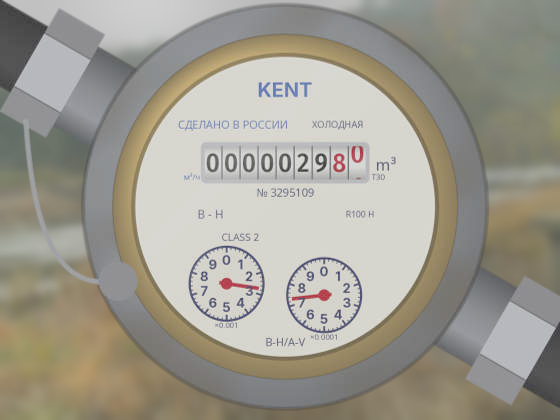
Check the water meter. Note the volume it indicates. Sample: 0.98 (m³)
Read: 29.8027 (m³)
